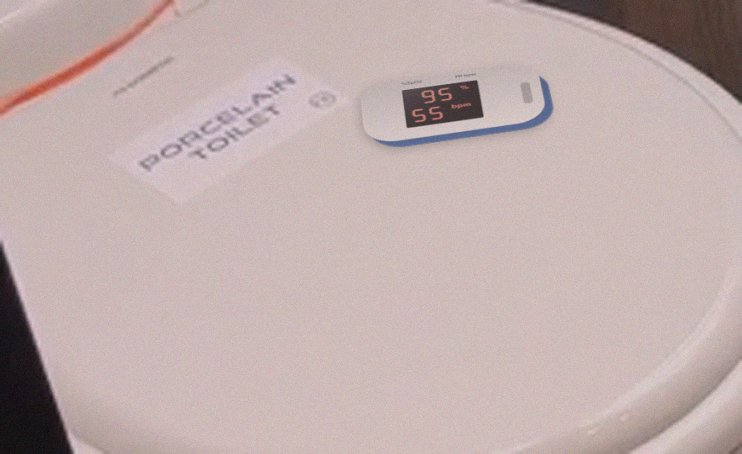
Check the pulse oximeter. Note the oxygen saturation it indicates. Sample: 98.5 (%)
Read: 95 (%)
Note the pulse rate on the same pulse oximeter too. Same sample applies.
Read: 55 (bpm)
